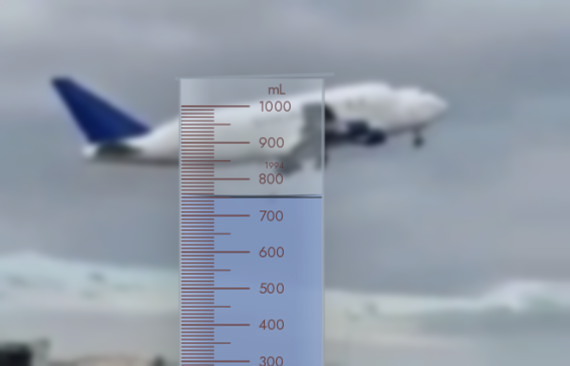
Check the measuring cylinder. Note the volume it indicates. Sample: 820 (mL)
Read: 750 (mL)
